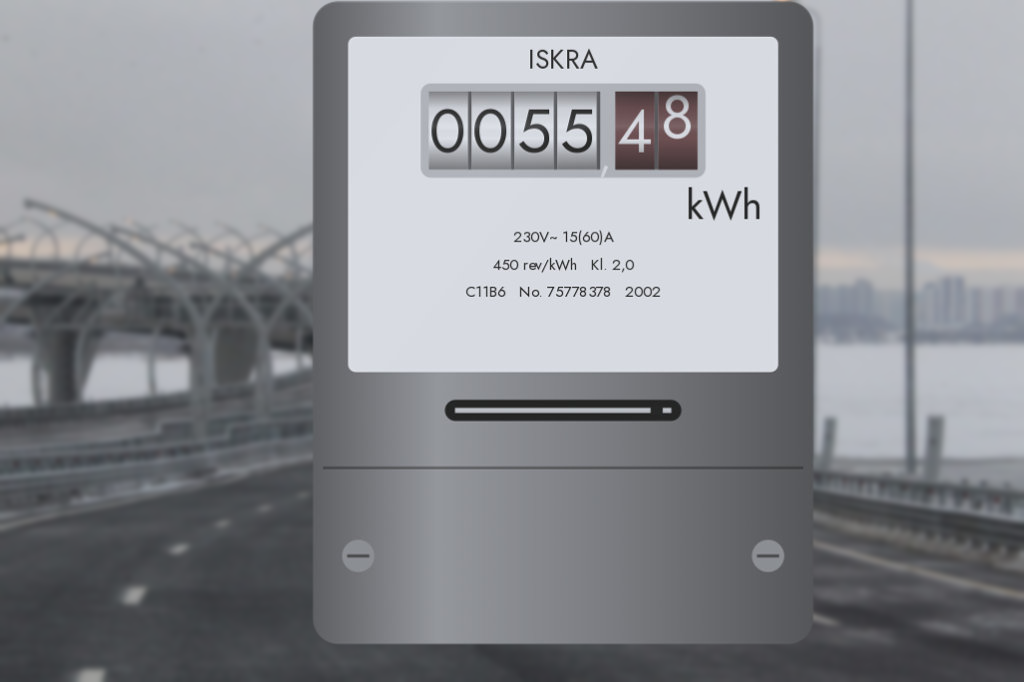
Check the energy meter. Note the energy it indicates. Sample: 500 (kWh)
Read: 55.48 (kWh)
